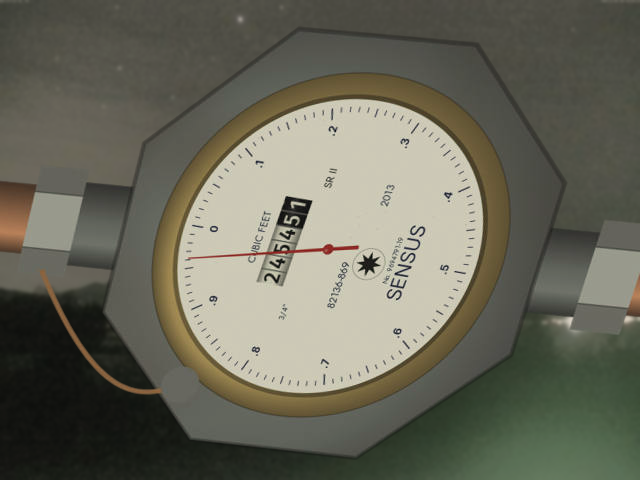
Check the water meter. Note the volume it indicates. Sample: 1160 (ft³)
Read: 245450.96 (ft³)
